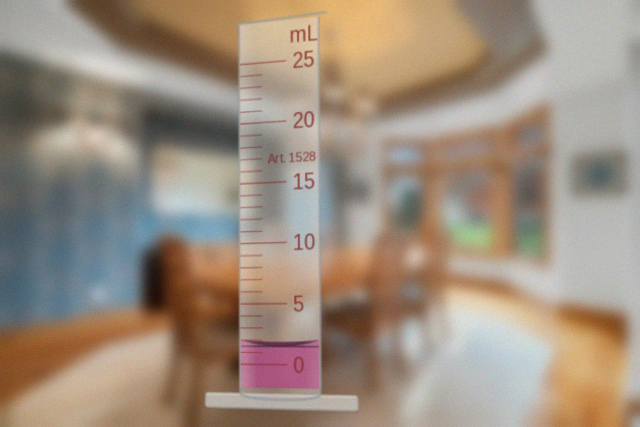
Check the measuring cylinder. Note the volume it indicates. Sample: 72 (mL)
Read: 1.5 (mL)
